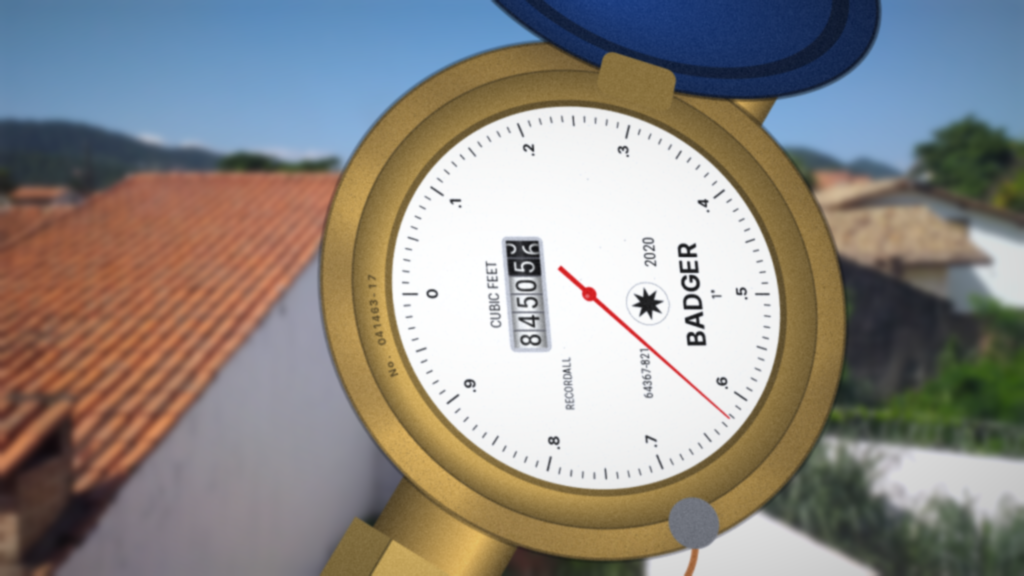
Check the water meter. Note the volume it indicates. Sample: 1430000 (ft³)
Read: 845055.62 (ft³)
